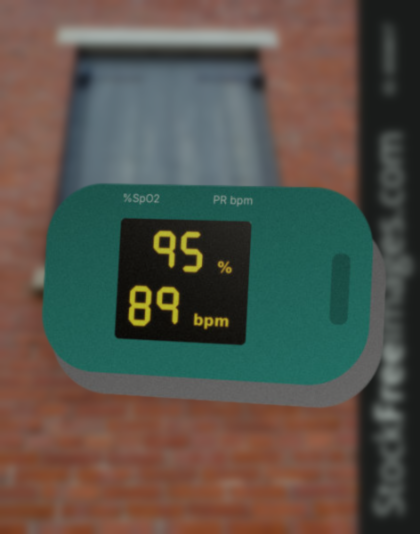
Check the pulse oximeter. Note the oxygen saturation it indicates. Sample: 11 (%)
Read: 95 (%)
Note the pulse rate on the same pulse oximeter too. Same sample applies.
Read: 89 (bpm)
